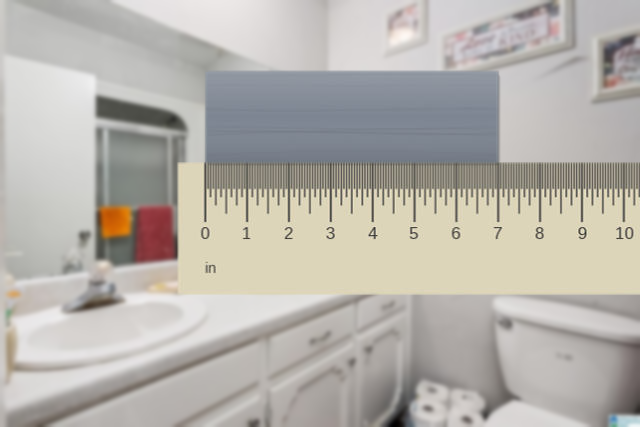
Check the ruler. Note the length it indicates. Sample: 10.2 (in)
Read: 7 (in)
